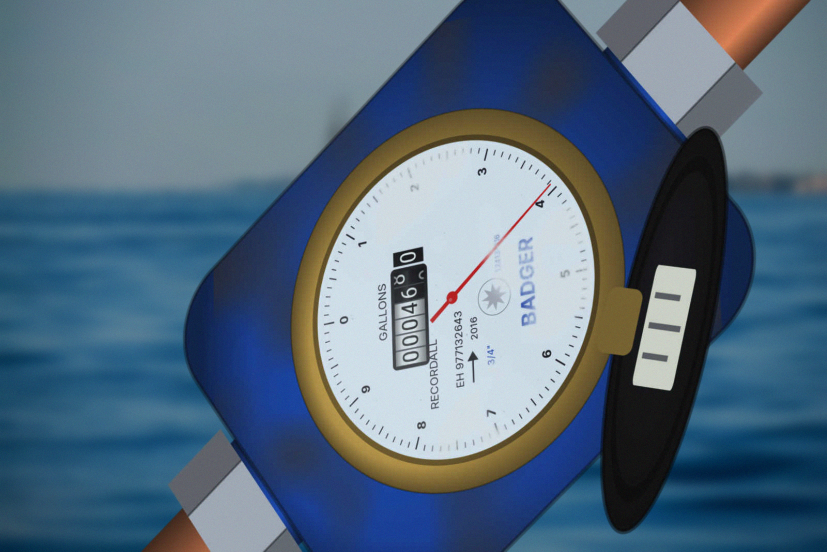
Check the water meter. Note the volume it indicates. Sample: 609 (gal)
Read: 4683.9 (gal)
